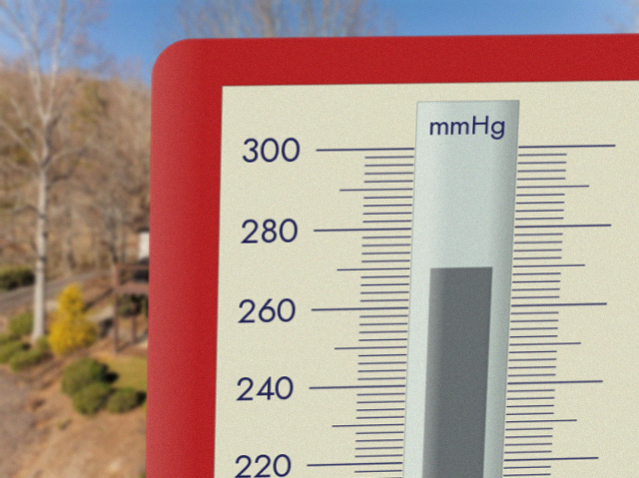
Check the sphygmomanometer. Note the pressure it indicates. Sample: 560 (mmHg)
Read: 270 (mmHg)
